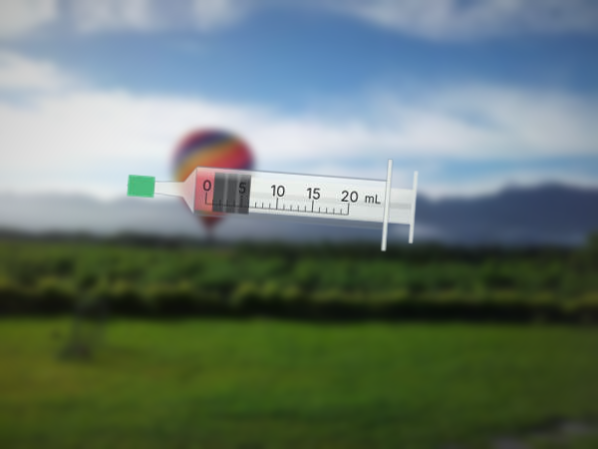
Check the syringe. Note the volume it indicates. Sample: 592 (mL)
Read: 1 (mL)
